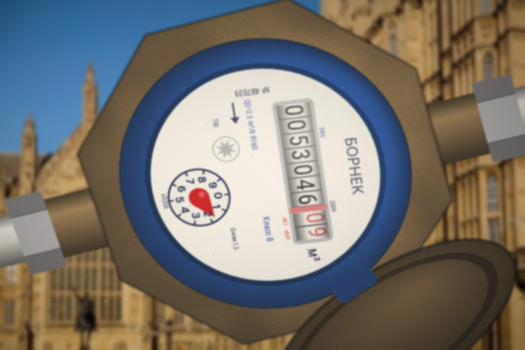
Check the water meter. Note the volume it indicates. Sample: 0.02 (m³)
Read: 53046.091 (m³)
